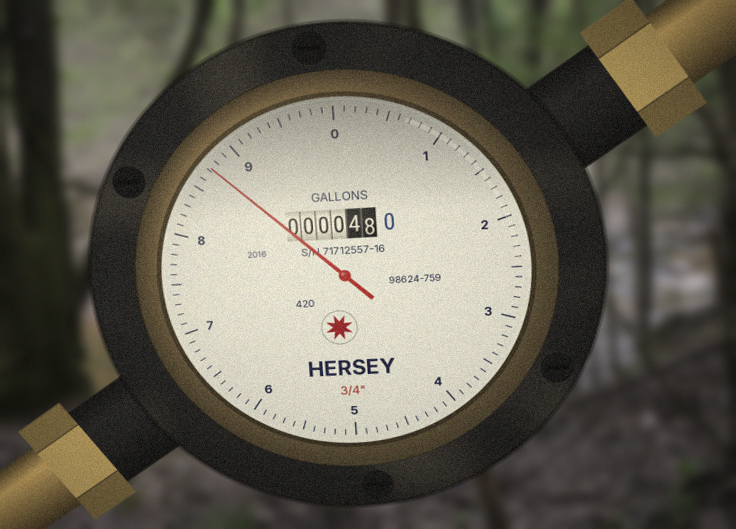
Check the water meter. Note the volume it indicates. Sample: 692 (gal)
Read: 478.7 (gal)
